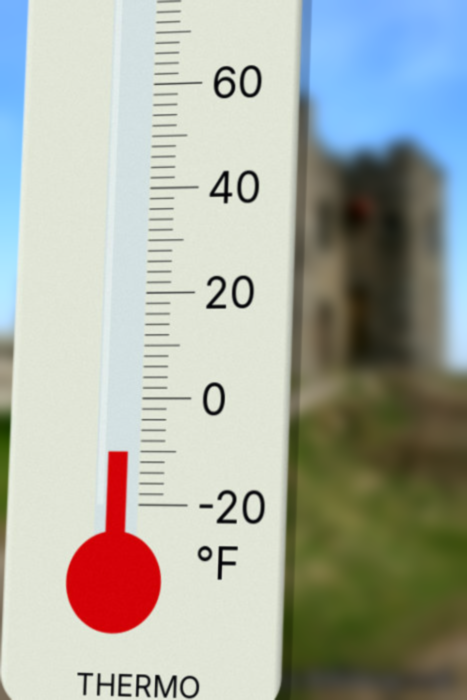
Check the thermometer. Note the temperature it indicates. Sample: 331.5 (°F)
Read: -10 (°F)
